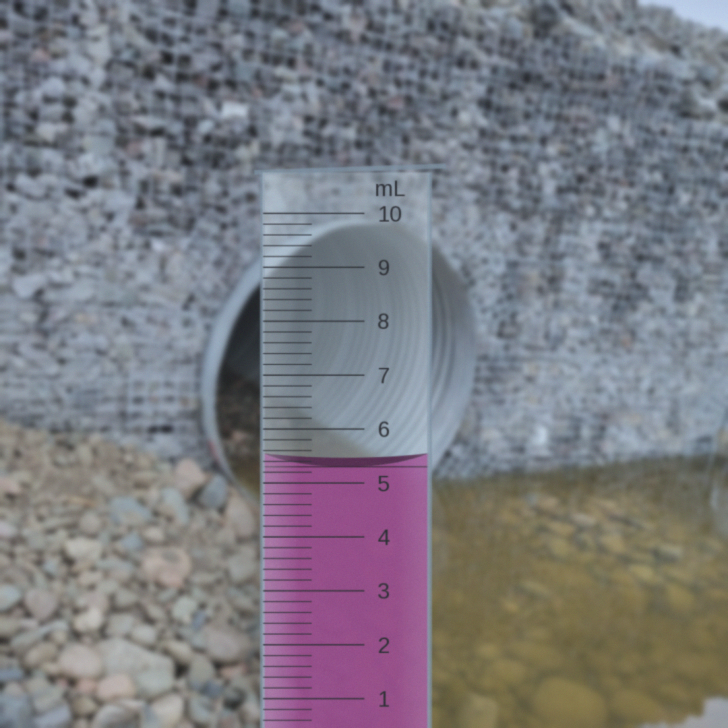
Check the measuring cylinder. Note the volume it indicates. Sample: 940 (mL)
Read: 5.3 (mL)
